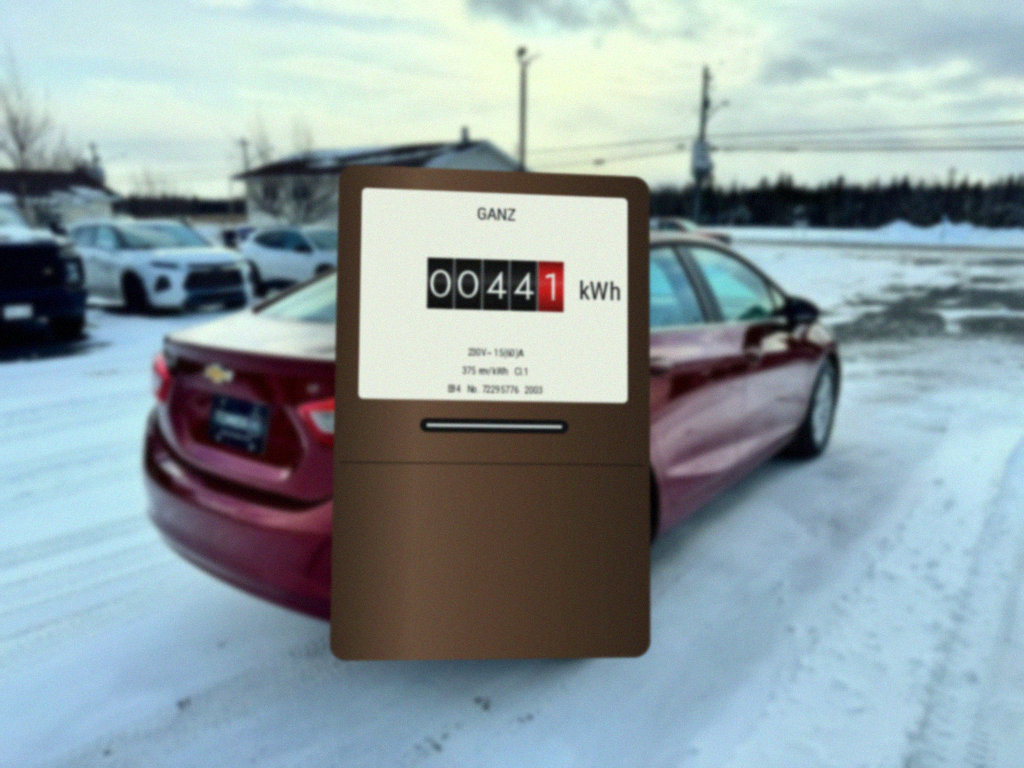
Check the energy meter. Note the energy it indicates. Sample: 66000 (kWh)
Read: 44.1 (kWh)
